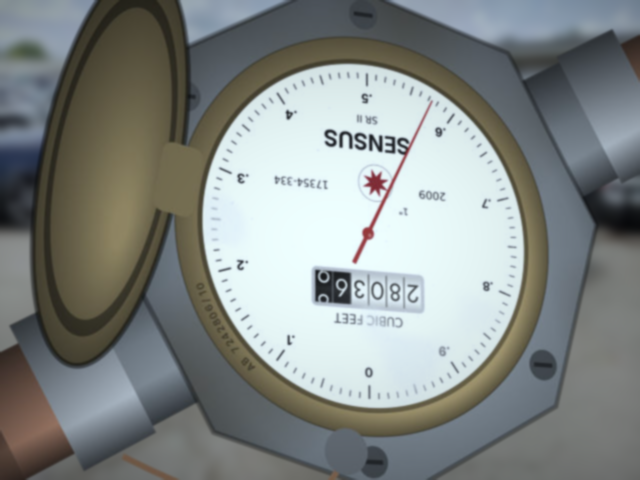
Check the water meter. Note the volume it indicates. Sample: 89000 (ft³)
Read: 280368.57 (ft³)
